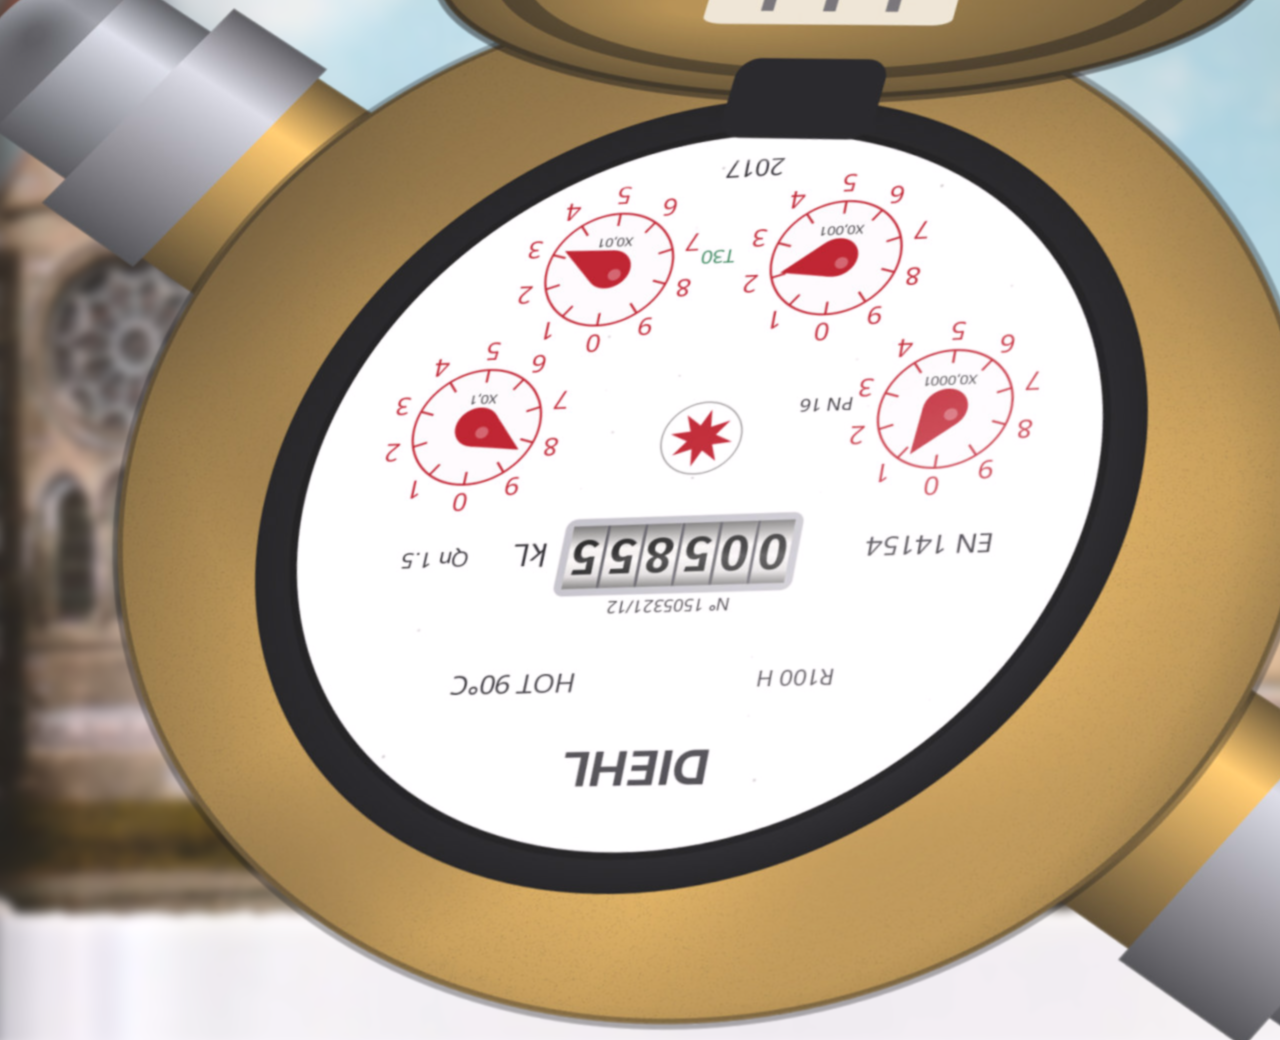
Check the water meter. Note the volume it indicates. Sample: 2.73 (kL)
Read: 5855.8320 (kL)
